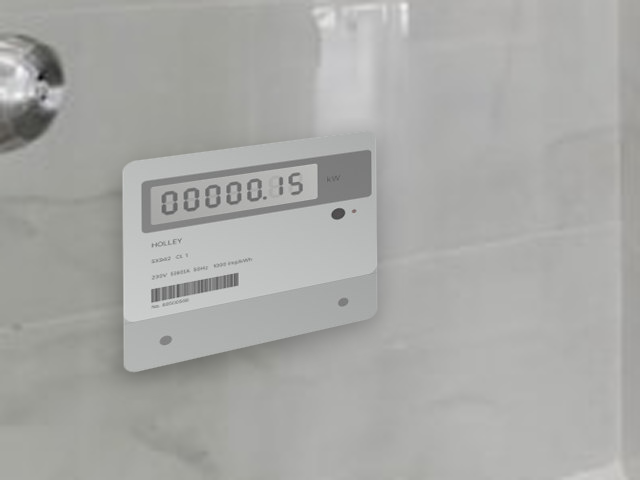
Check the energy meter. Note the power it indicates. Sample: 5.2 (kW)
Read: 0.15 (kW)
